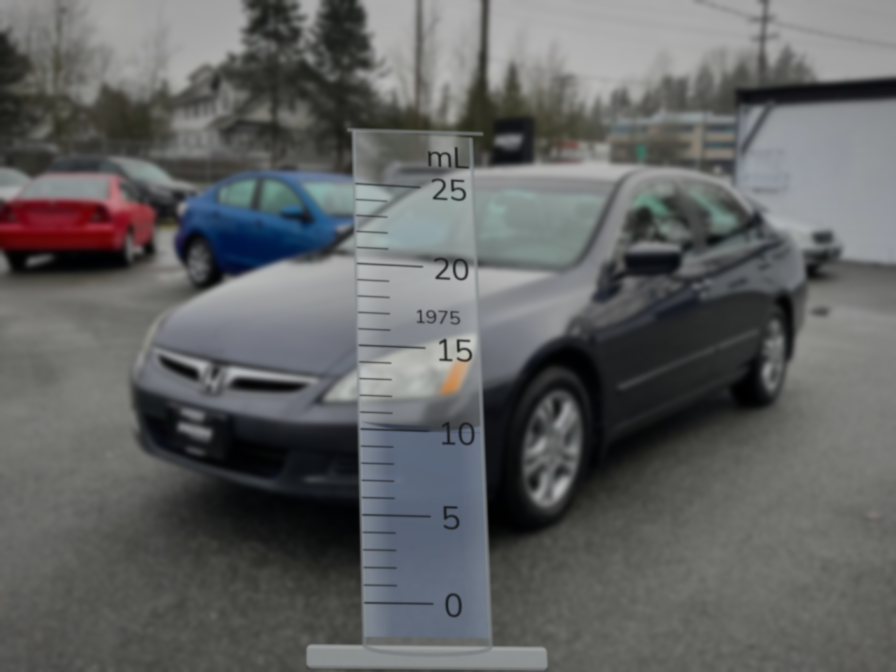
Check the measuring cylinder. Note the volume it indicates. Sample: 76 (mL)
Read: 10 (mL)
